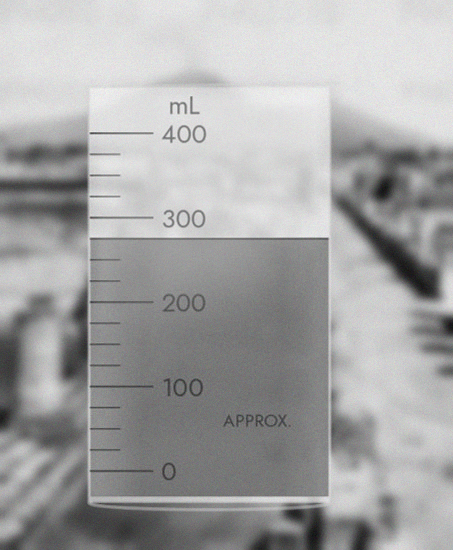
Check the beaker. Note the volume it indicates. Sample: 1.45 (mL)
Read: 275 (mL)
